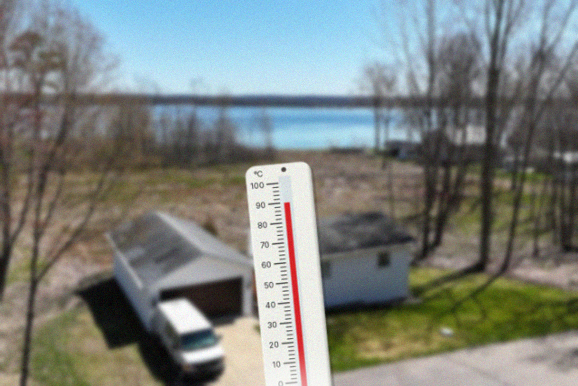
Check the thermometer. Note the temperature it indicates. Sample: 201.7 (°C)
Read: 90 (°C)
